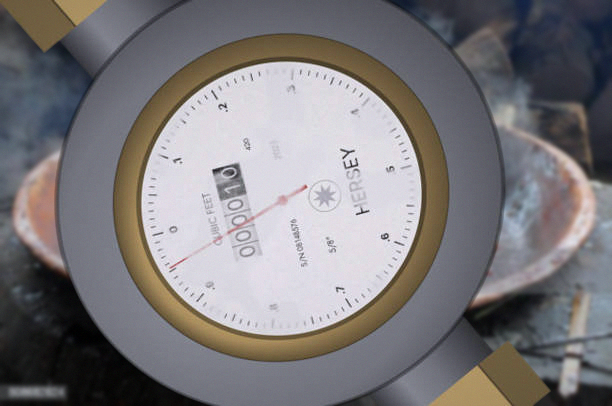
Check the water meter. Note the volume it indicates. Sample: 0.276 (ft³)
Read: 9.95 (ft³)
